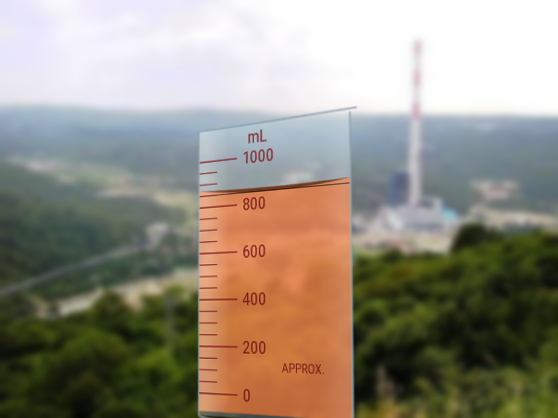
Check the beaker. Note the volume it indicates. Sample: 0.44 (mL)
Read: 850 (mL)
